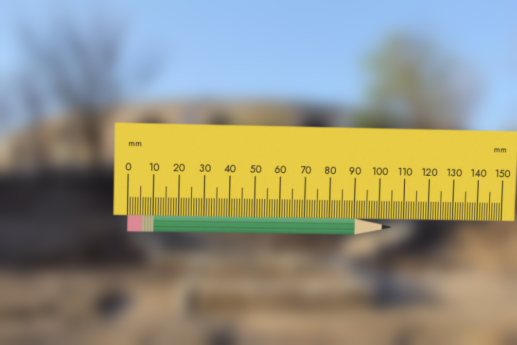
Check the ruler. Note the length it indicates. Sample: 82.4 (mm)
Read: 105 (mm)
